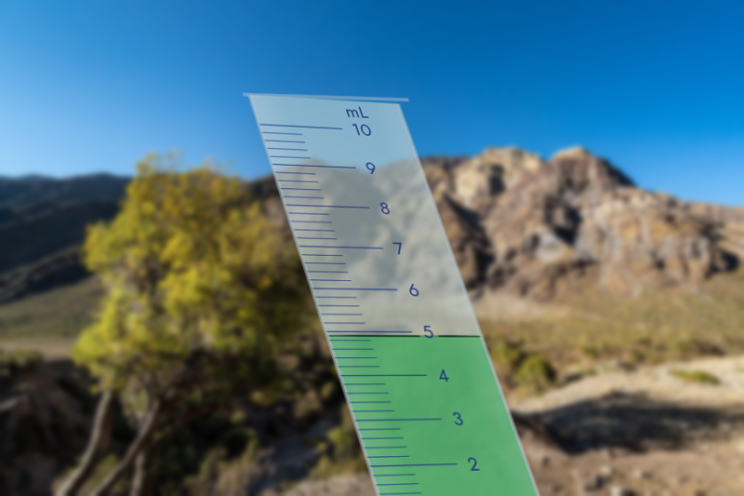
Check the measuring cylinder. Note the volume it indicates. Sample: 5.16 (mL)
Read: 4.9 (mL)
